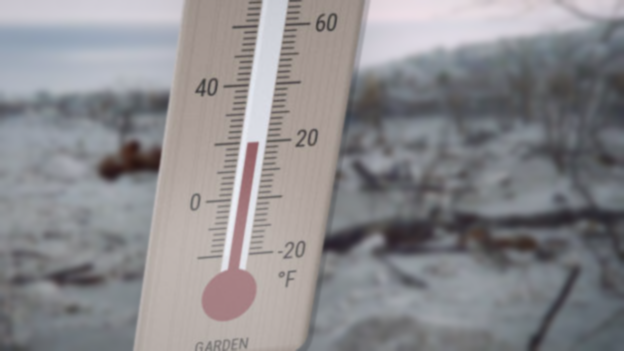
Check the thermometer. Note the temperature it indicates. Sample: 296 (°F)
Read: 20 (°F)
